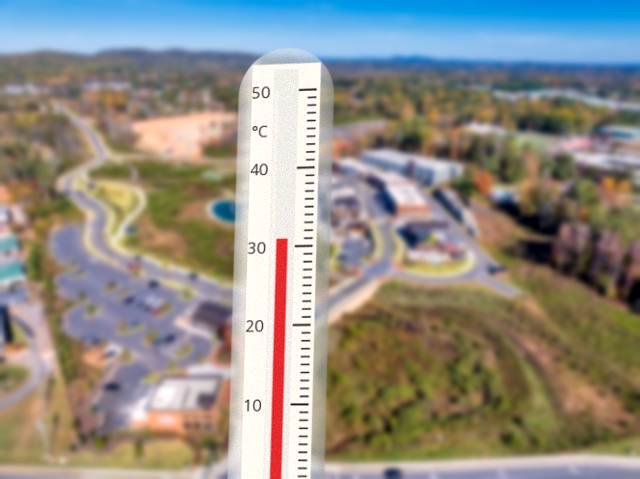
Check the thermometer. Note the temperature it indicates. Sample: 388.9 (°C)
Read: 31 (°C)
